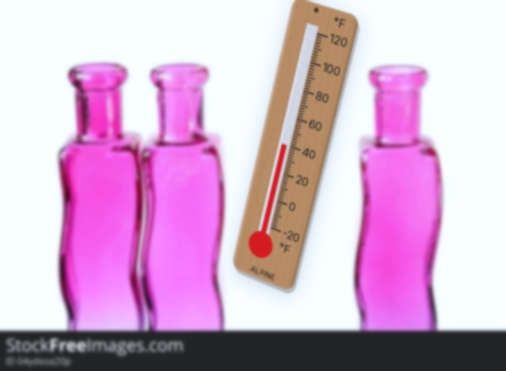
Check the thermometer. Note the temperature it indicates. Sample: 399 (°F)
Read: 40 (°F)
